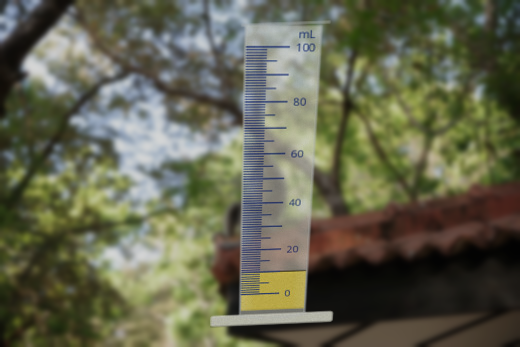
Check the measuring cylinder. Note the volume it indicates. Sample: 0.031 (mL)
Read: 10 (mL)
